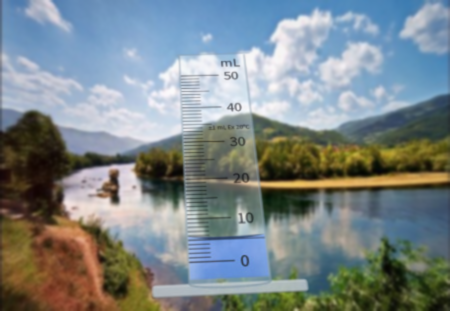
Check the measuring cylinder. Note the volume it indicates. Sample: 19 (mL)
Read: 5 (mL)
